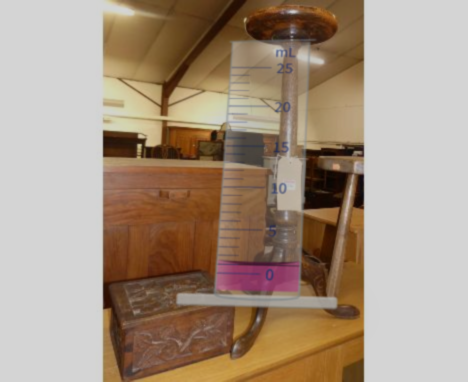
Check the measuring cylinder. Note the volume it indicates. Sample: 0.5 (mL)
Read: 1 (mL)
